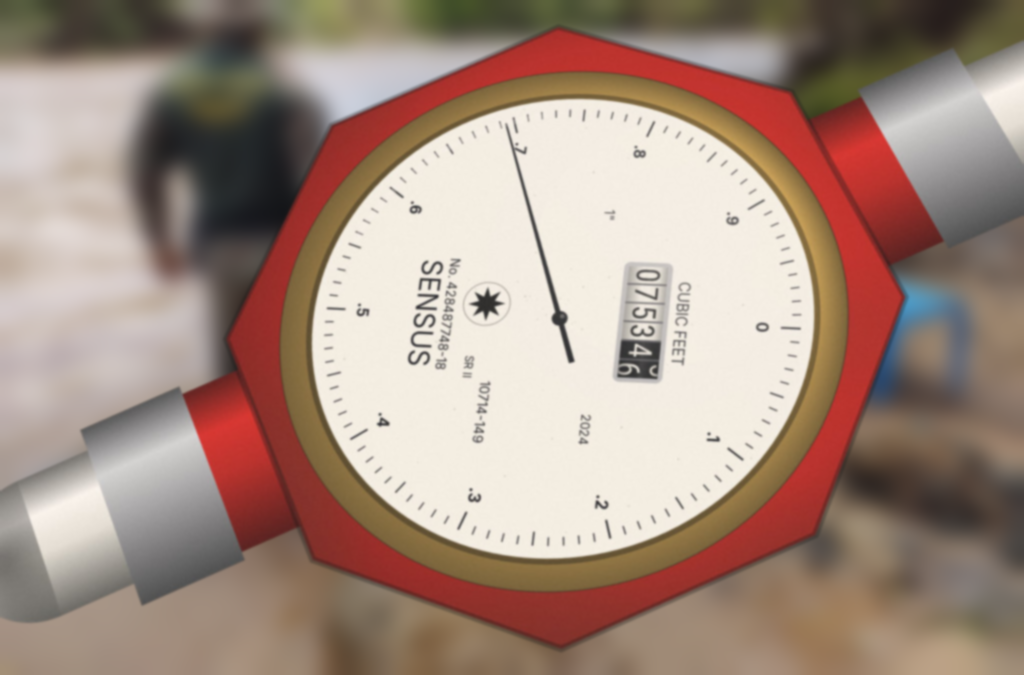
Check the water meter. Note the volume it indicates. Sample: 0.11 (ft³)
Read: 75345.69 (ft³)
